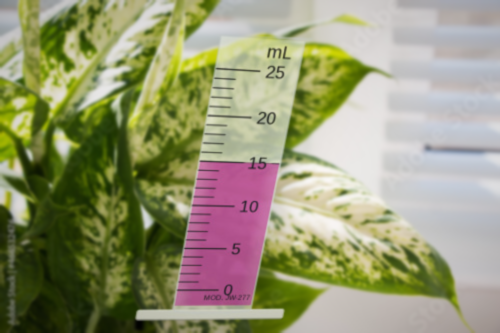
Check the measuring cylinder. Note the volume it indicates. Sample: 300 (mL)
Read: 15 (mL)
